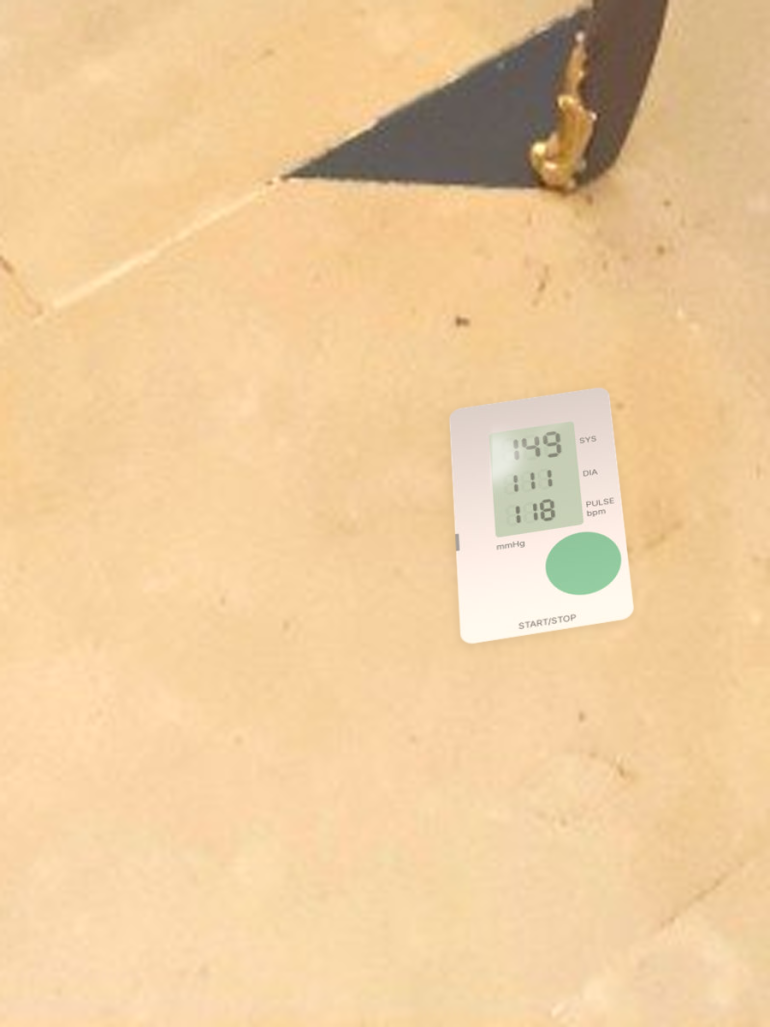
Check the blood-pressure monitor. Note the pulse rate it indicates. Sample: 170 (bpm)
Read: 118 (bpm)
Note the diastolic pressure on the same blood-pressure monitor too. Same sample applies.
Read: 111 (mmHg)
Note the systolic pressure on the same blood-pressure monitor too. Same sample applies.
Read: 149 (mmHg)
